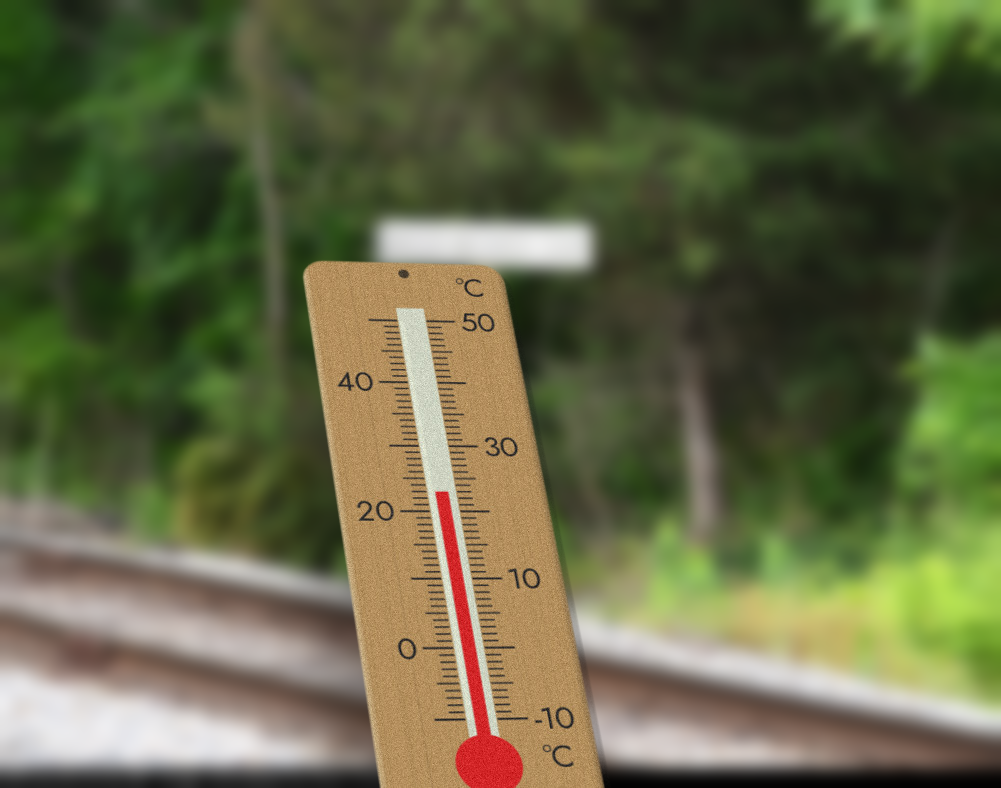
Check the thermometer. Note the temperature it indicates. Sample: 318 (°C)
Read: 23 (°C)
